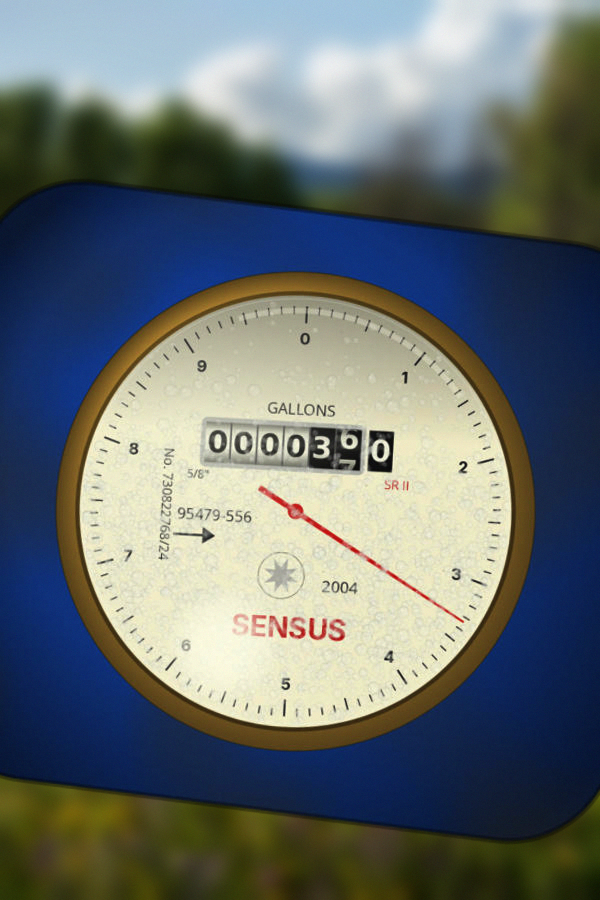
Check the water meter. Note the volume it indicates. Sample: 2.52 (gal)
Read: 363.3 (gal)
